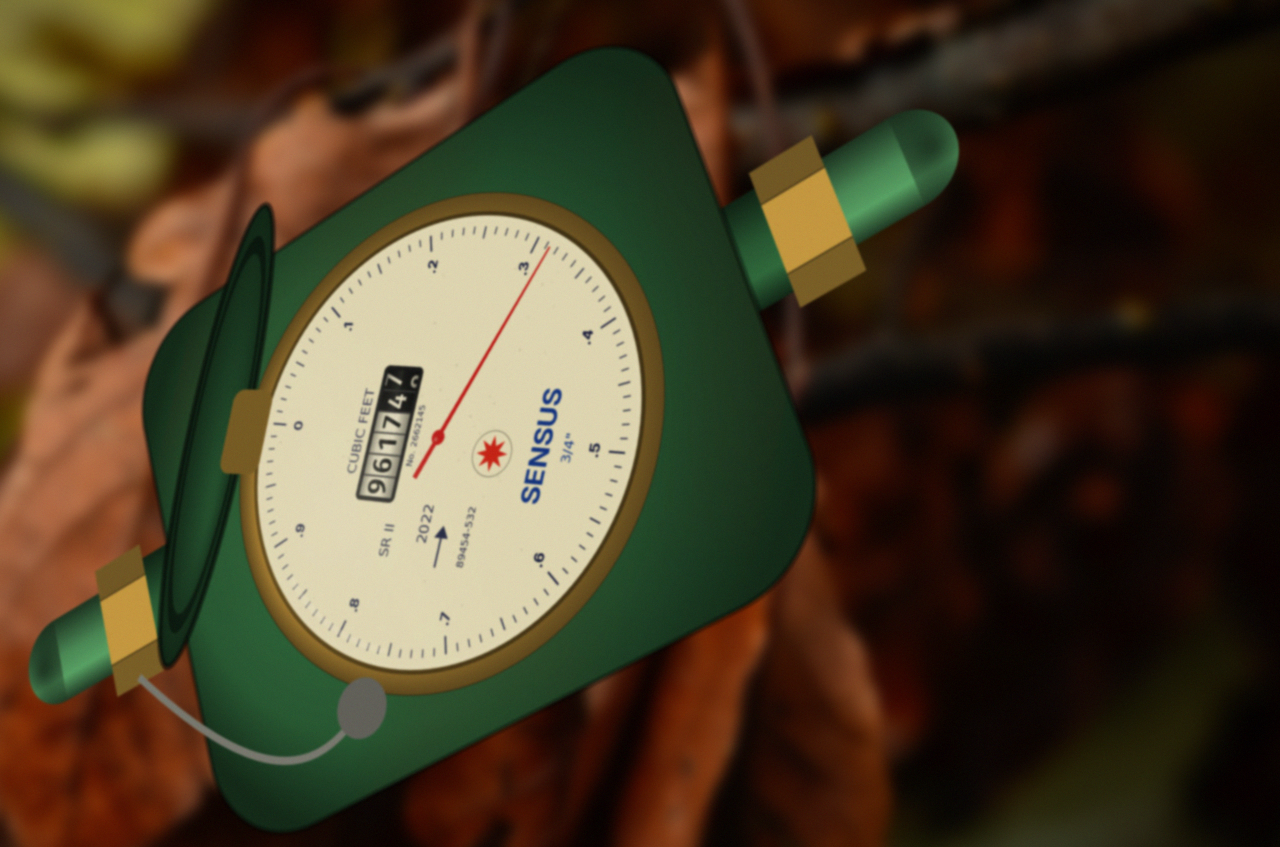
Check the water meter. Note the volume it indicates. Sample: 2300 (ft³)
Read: 961747.31 (ft³)
